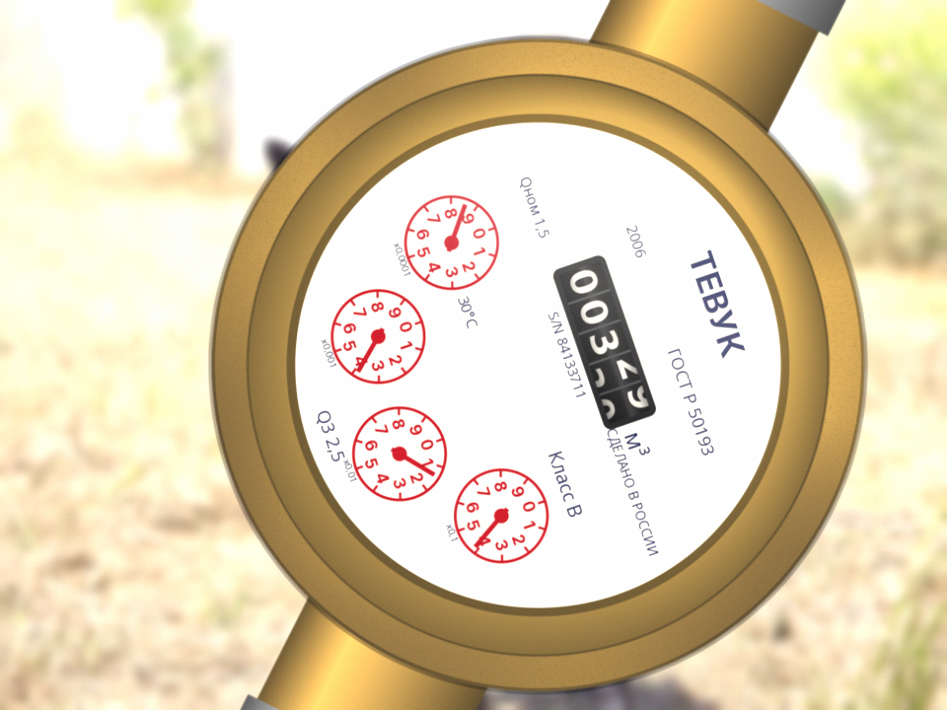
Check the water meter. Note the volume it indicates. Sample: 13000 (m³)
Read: 329.4138 (m³)
